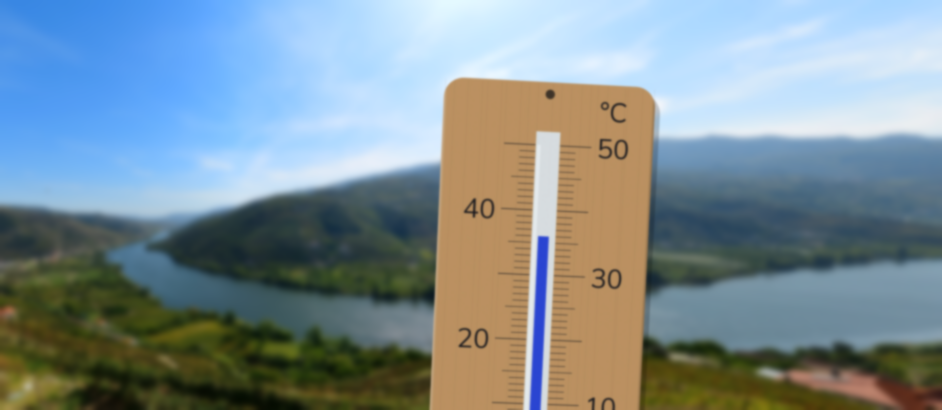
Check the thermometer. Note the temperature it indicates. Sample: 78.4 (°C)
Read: 36 (°C)
